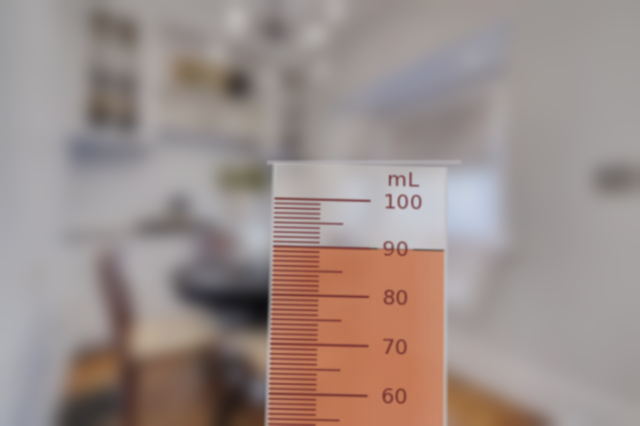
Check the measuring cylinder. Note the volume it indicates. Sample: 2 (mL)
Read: 90 (mL)
